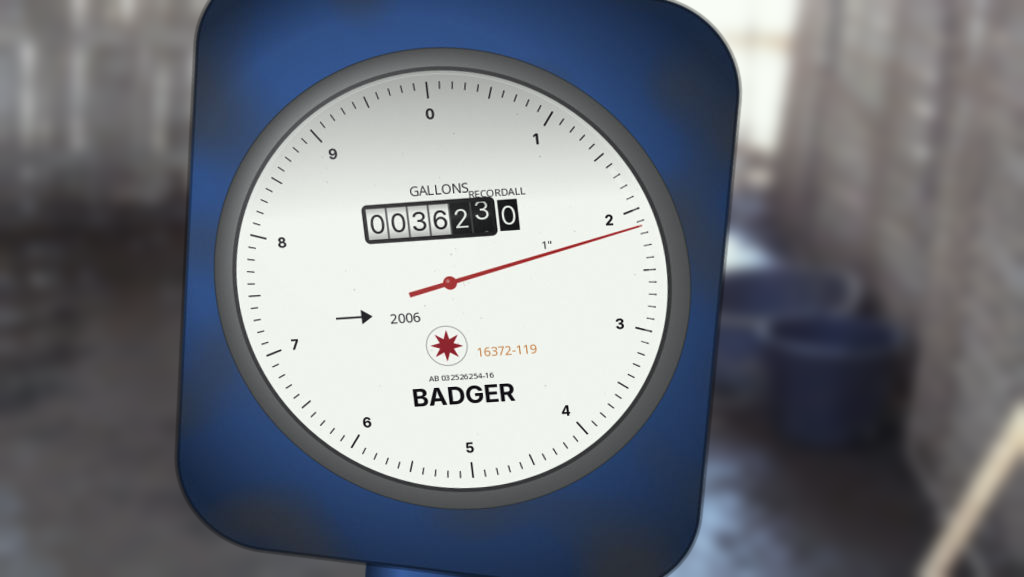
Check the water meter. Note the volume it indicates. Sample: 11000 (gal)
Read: 36232.1 (gal)
